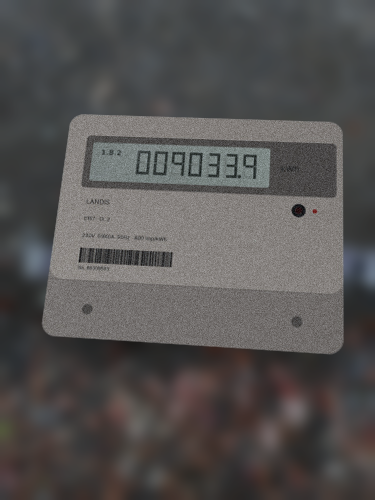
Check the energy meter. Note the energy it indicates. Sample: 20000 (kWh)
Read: 9033.9 (kWh)
